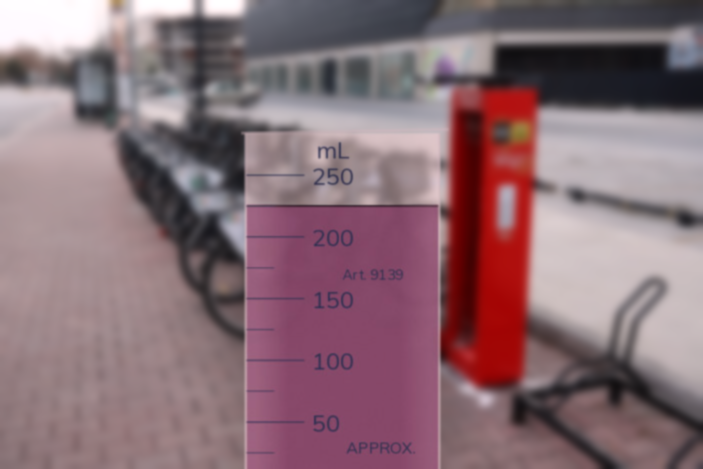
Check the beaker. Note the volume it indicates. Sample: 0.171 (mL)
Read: 225 (mL)
